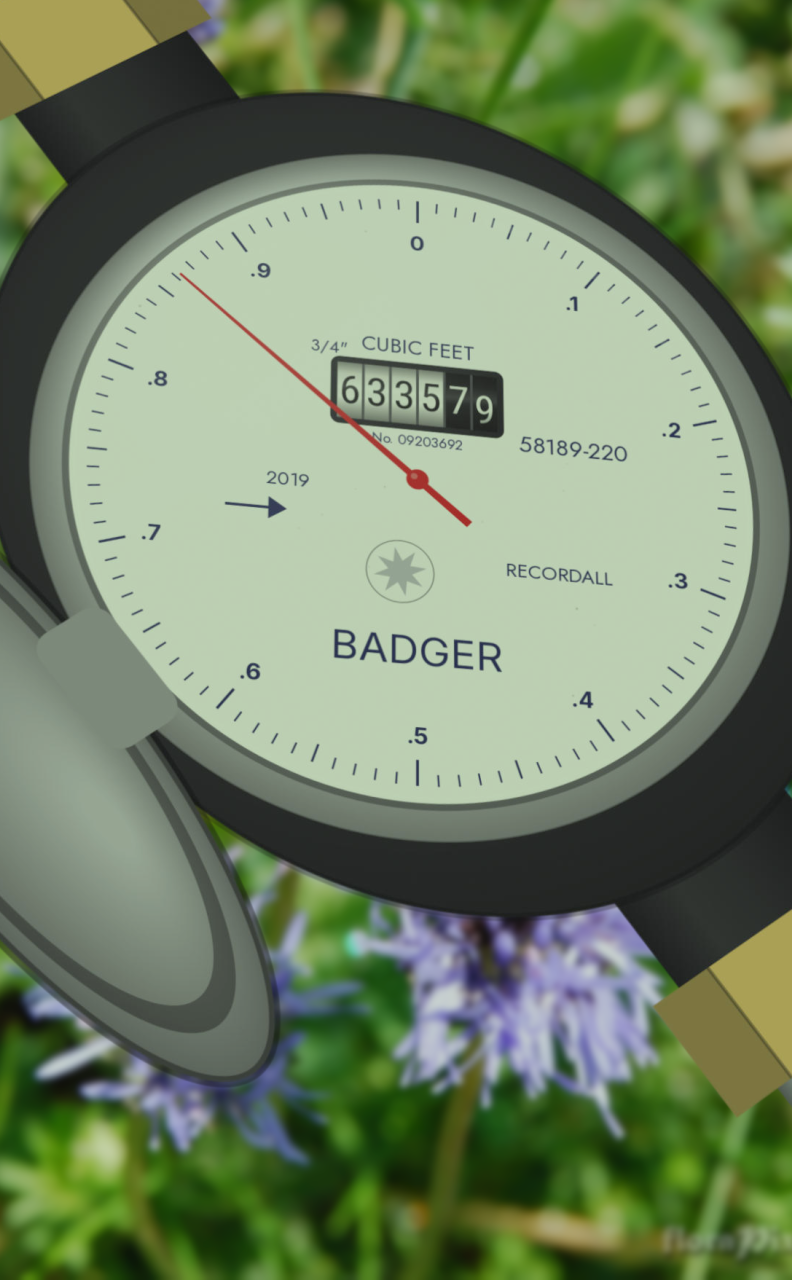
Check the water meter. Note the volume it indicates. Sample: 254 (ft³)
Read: 633578.86 (ft³)
